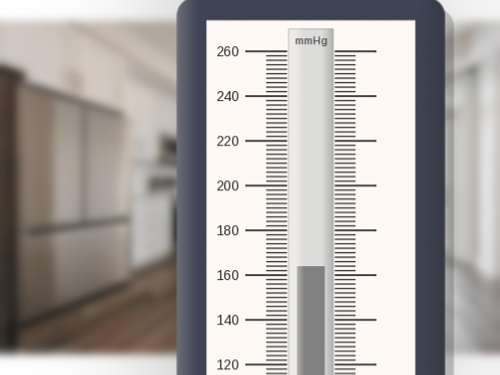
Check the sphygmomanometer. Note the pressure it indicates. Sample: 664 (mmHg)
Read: 164 (mmHg)
